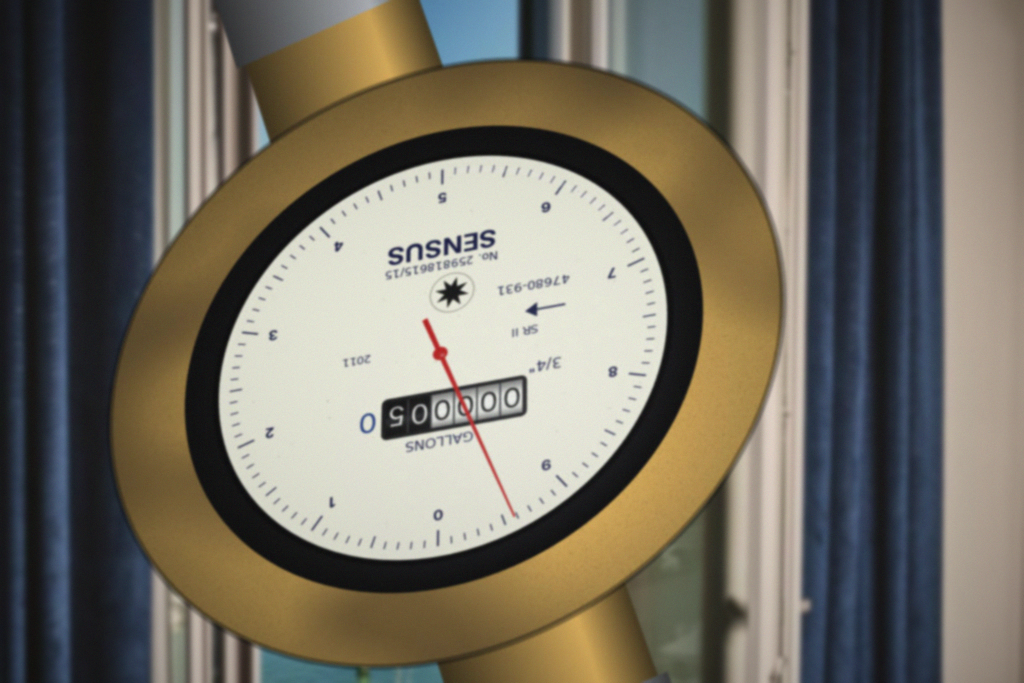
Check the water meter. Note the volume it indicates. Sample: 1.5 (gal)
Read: 49.4 (gal)
